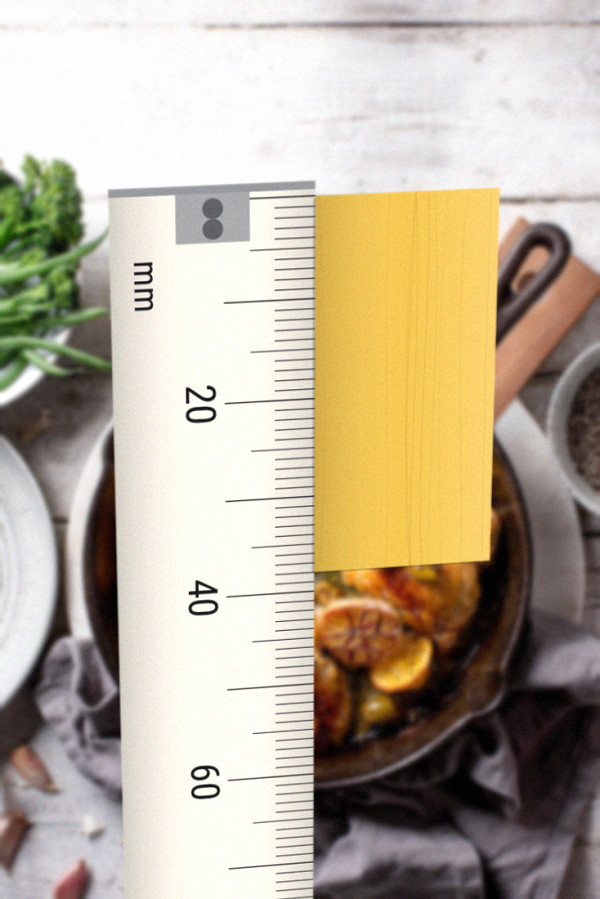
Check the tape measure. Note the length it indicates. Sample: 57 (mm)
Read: 38 (mm)
